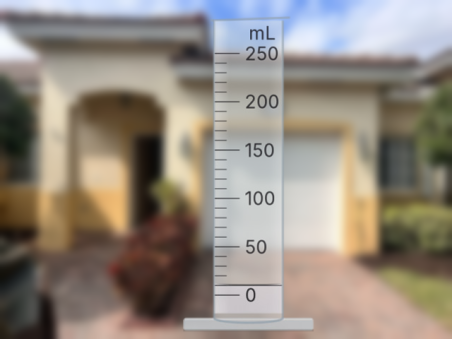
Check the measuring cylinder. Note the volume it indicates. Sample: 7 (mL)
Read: 10 (mL)
